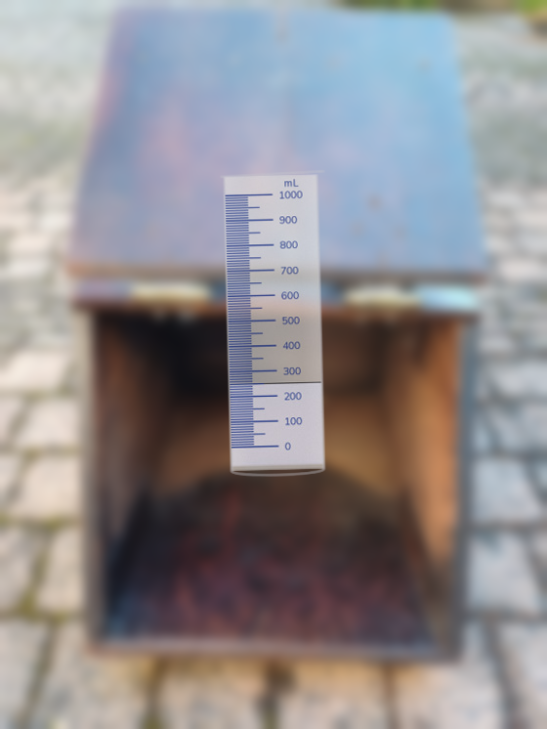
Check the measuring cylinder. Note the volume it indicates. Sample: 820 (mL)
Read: 250 (mL)
